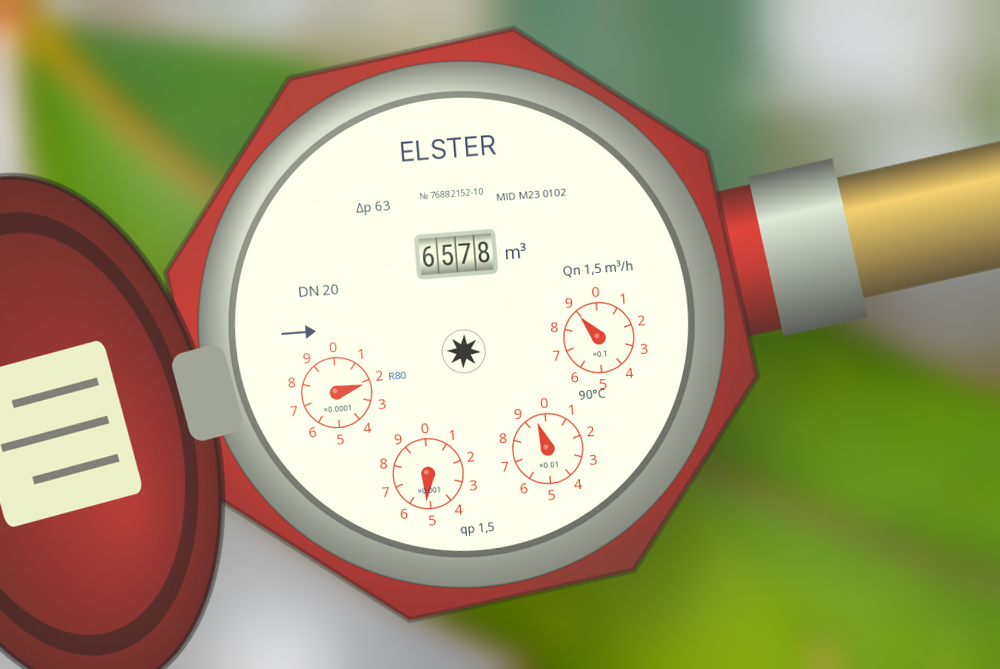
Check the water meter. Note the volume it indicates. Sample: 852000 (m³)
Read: 6578.8952 (m³)
